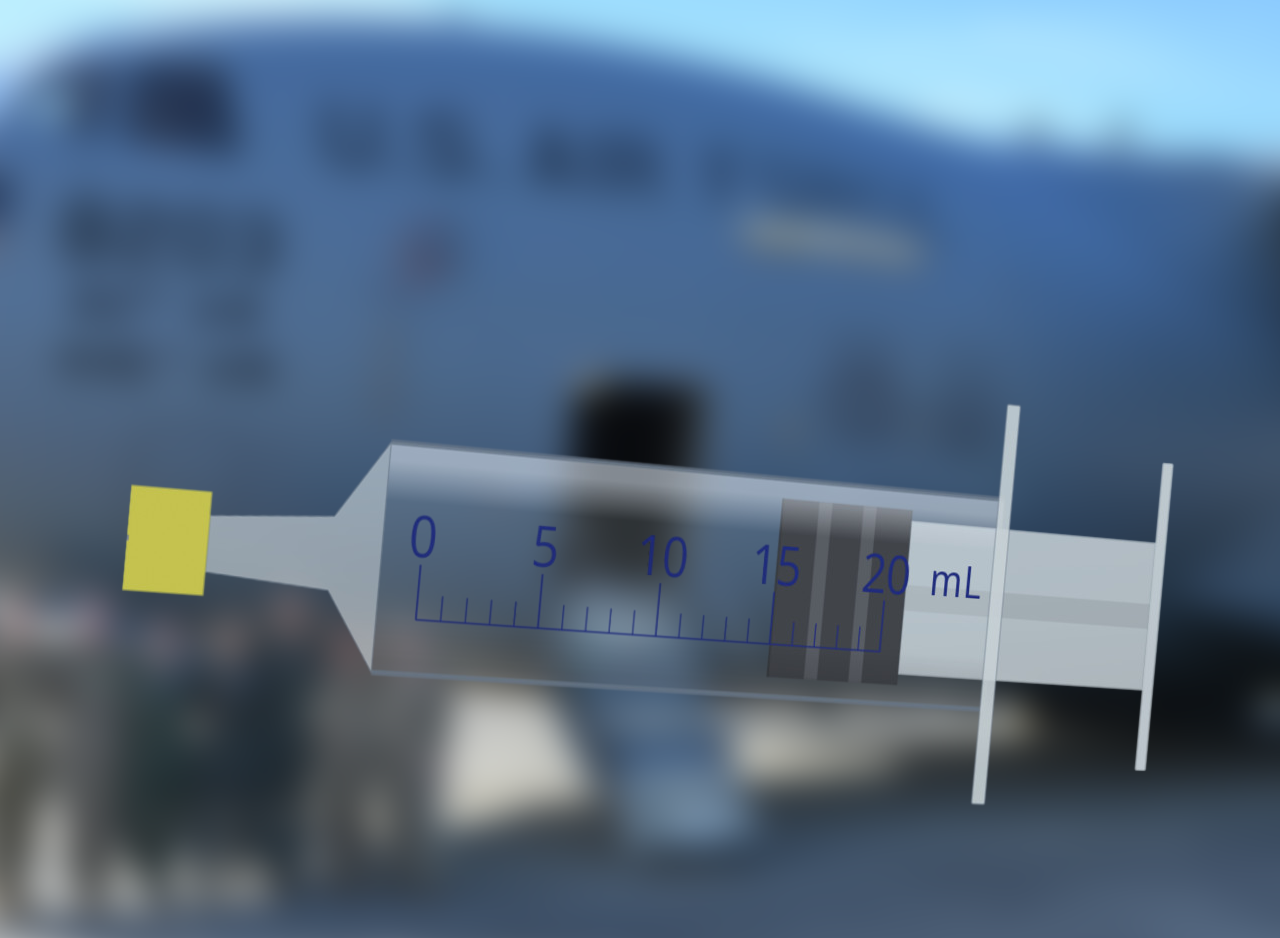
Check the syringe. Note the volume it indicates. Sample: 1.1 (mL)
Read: 15 (mL)
